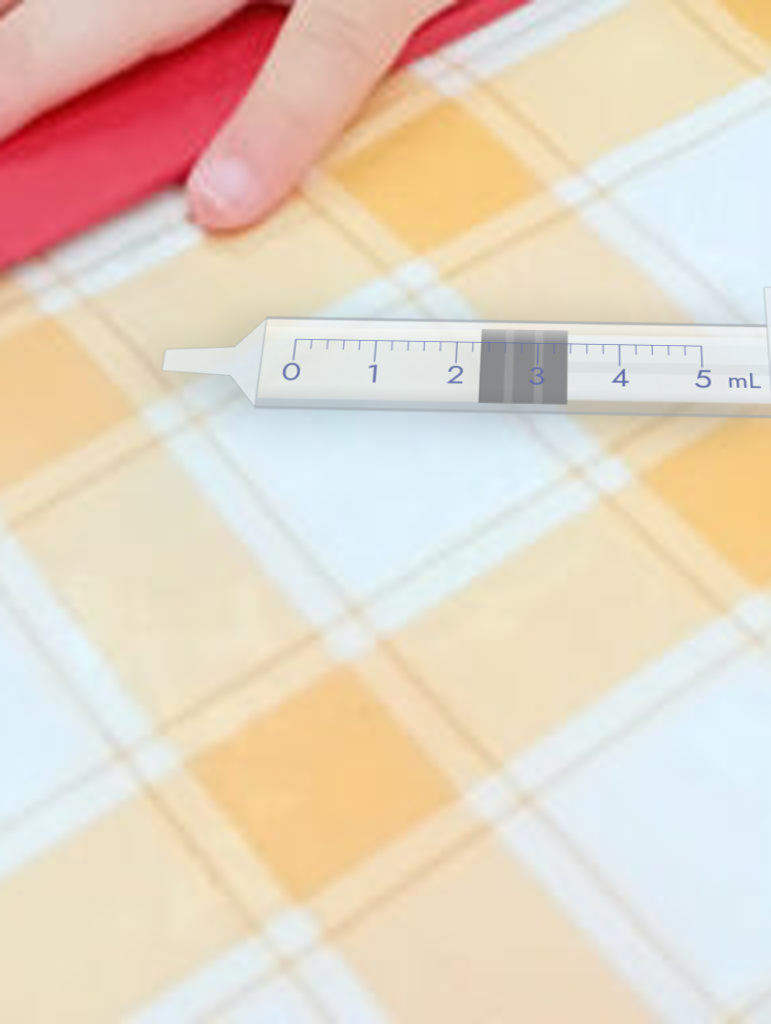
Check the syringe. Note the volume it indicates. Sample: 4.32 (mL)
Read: 2.3 (mL)
